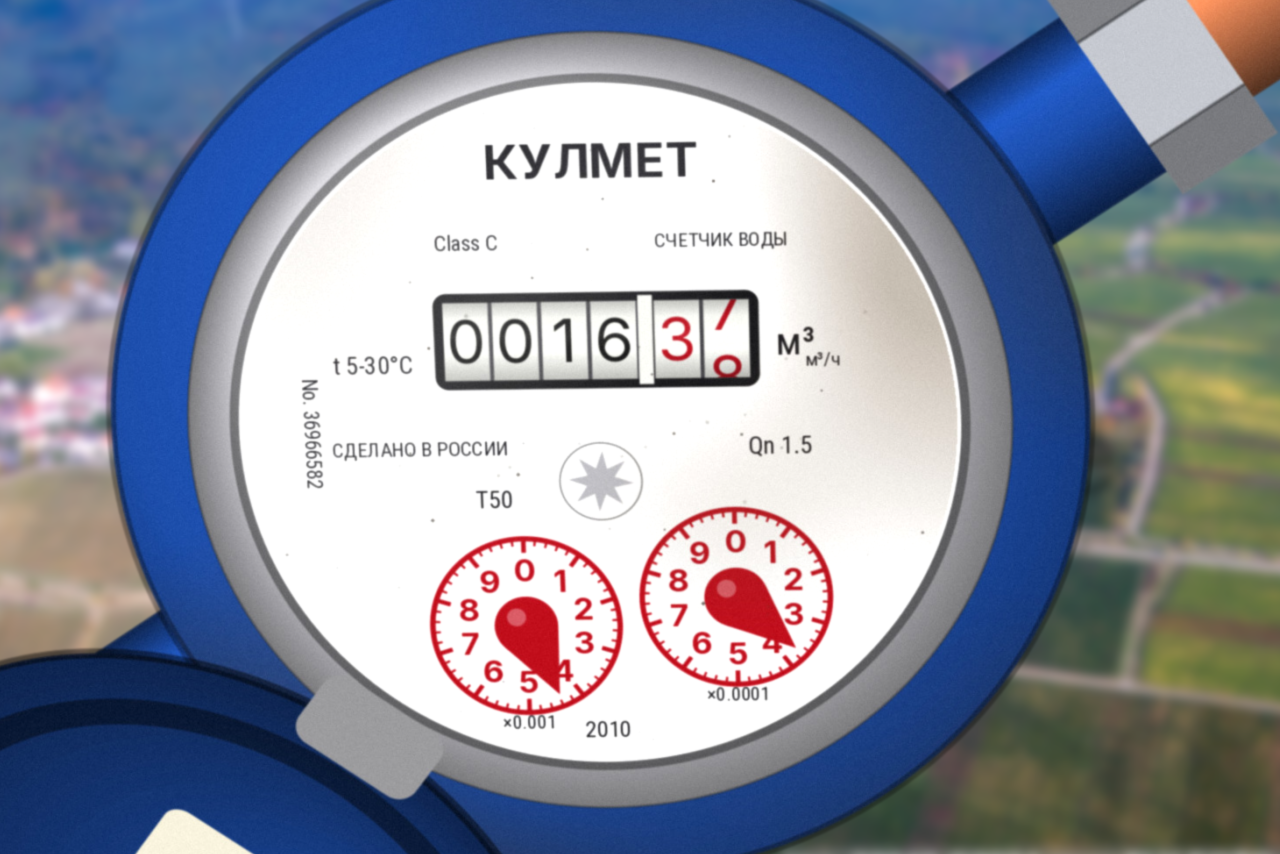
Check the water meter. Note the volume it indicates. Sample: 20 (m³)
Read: 16.3743 (m³)
